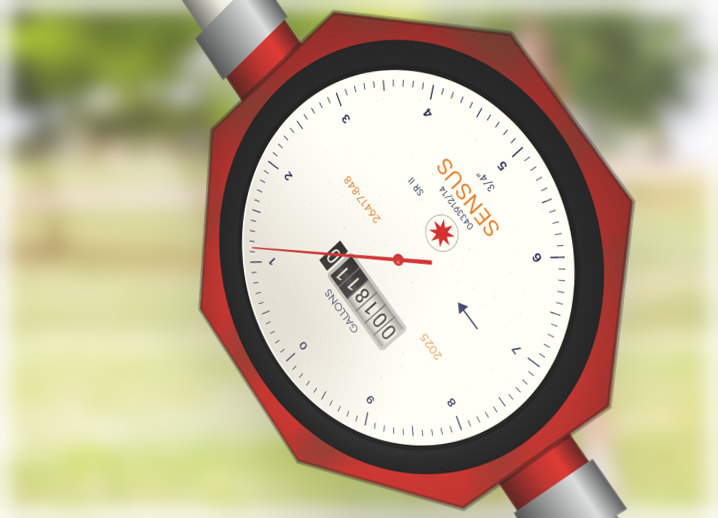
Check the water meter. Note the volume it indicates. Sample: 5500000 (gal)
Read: 18111.1 (gal)
